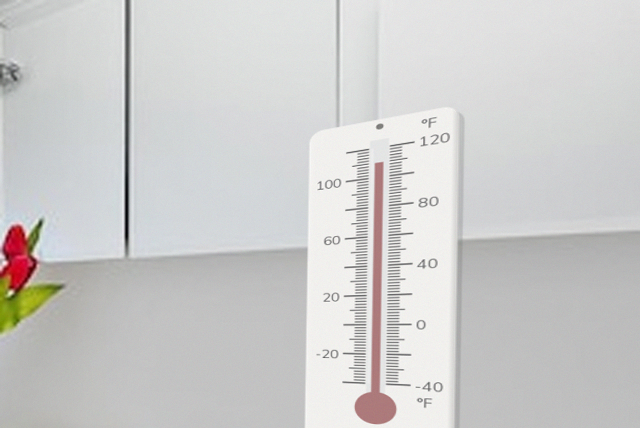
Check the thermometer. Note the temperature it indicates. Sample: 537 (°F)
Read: 110 (°F)
